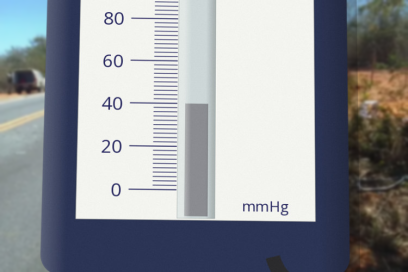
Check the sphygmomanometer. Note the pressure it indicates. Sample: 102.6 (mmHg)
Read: 40 (mmHg)
